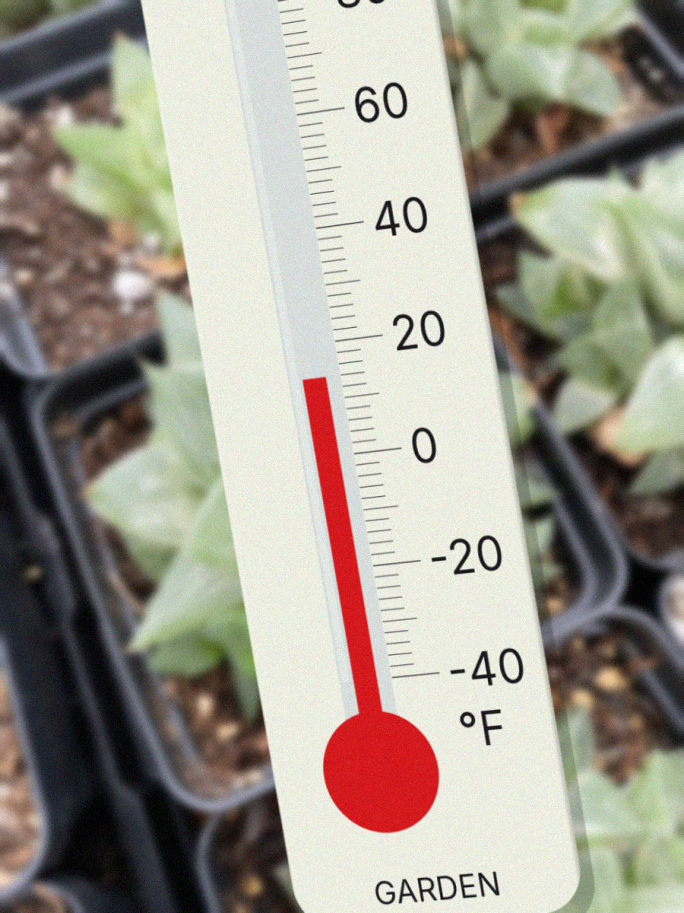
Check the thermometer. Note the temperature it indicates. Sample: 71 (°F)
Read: 14 (°F)
